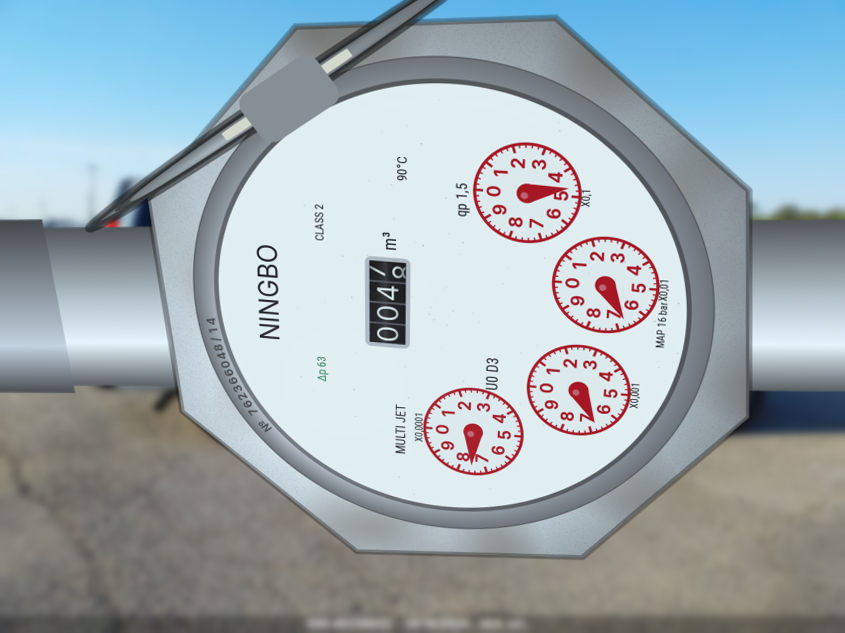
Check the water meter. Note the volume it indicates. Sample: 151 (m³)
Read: 47.4667 (m³)
